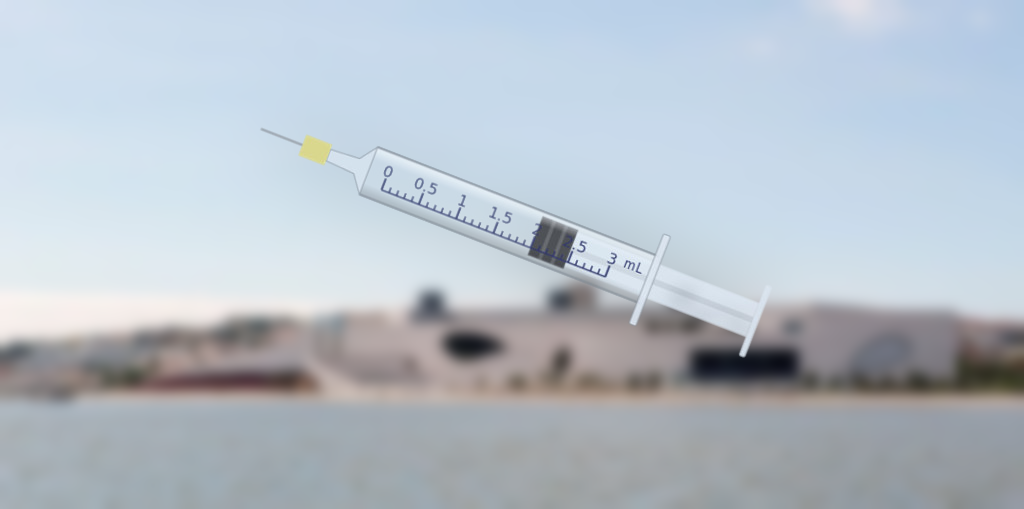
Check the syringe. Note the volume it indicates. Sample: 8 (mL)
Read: 2 (mL)
